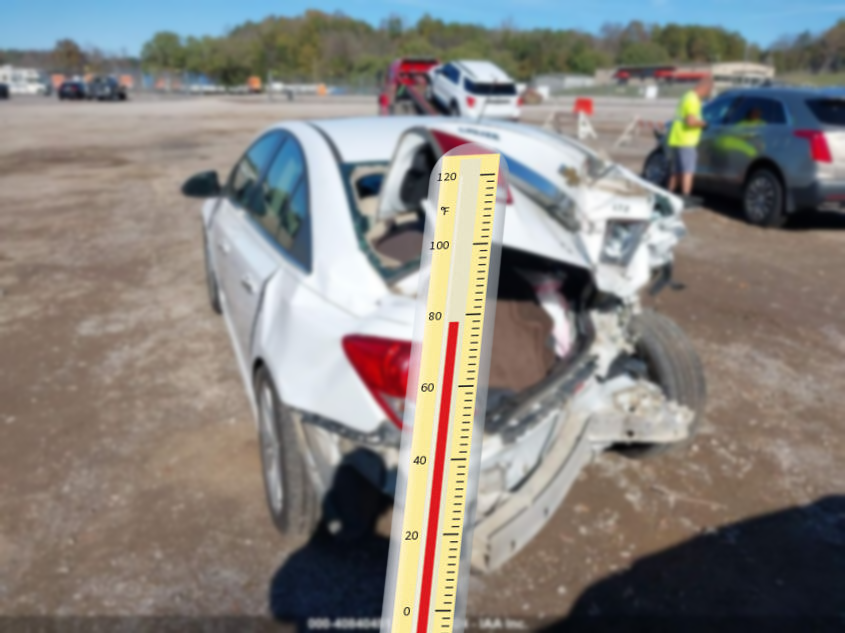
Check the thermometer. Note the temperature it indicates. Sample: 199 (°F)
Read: 78 (°F)
